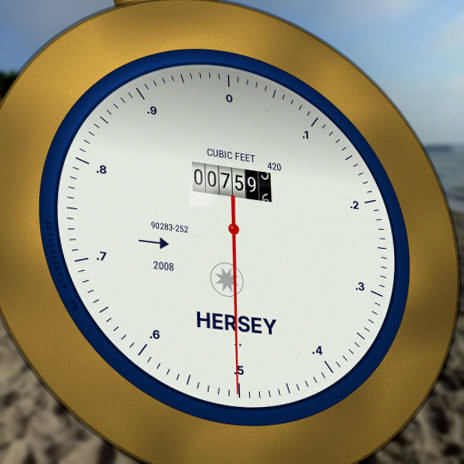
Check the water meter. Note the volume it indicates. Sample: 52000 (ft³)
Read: 7595.50 (ft³)
